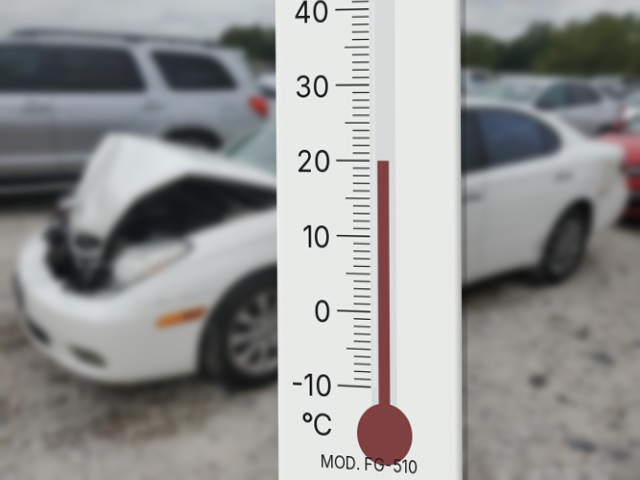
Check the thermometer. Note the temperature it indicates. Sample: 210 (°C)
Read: 20 (°C)
